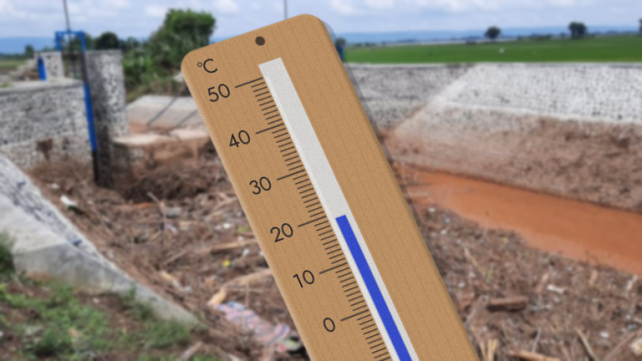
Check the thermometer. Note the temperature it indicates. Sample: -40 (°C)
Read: 19 (°C)
